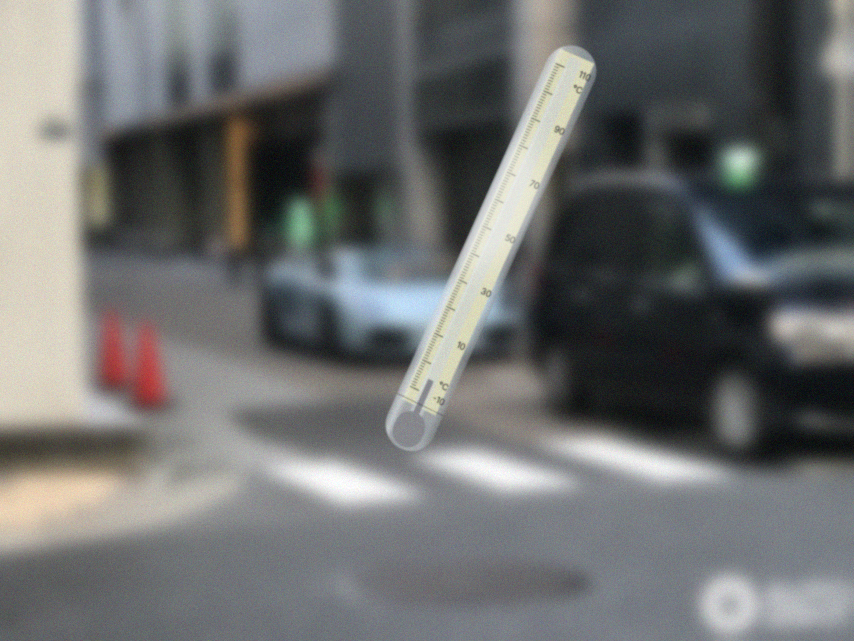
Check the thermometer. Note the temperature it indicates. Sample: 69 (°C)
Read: -5 (°C)
